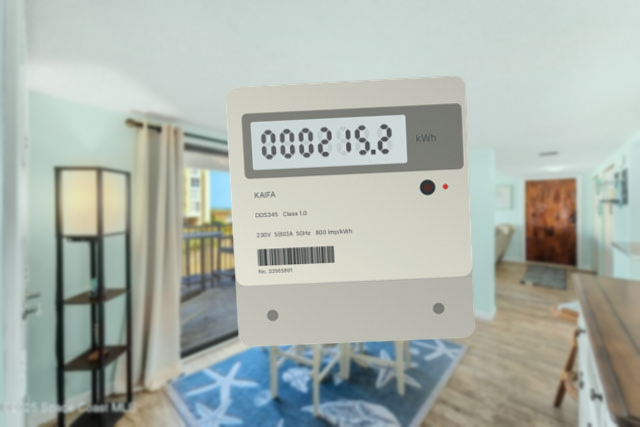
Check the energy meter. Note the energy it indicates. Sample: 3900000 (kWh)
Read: 215.2 (kWh)
